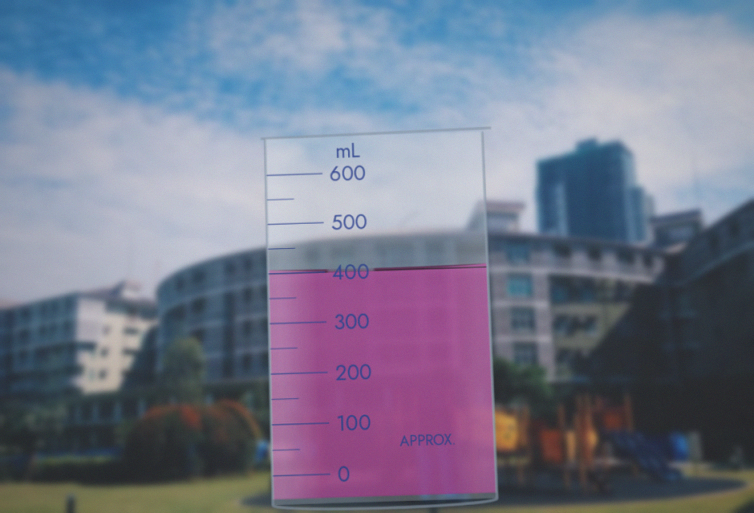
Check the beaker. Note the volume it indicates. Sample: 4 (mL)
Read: 400 (mL)
